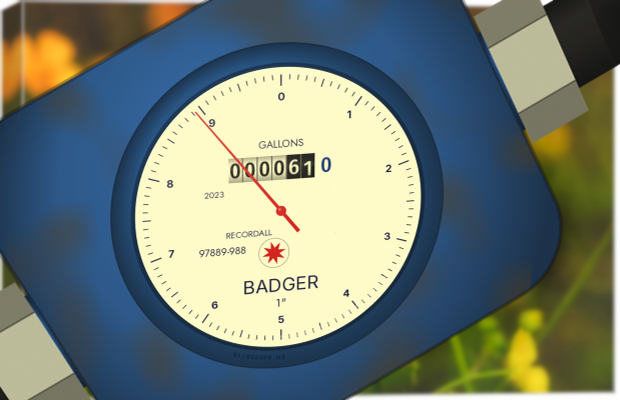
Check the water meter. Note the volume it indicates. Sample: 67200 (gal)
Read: 608.9 (gal)
